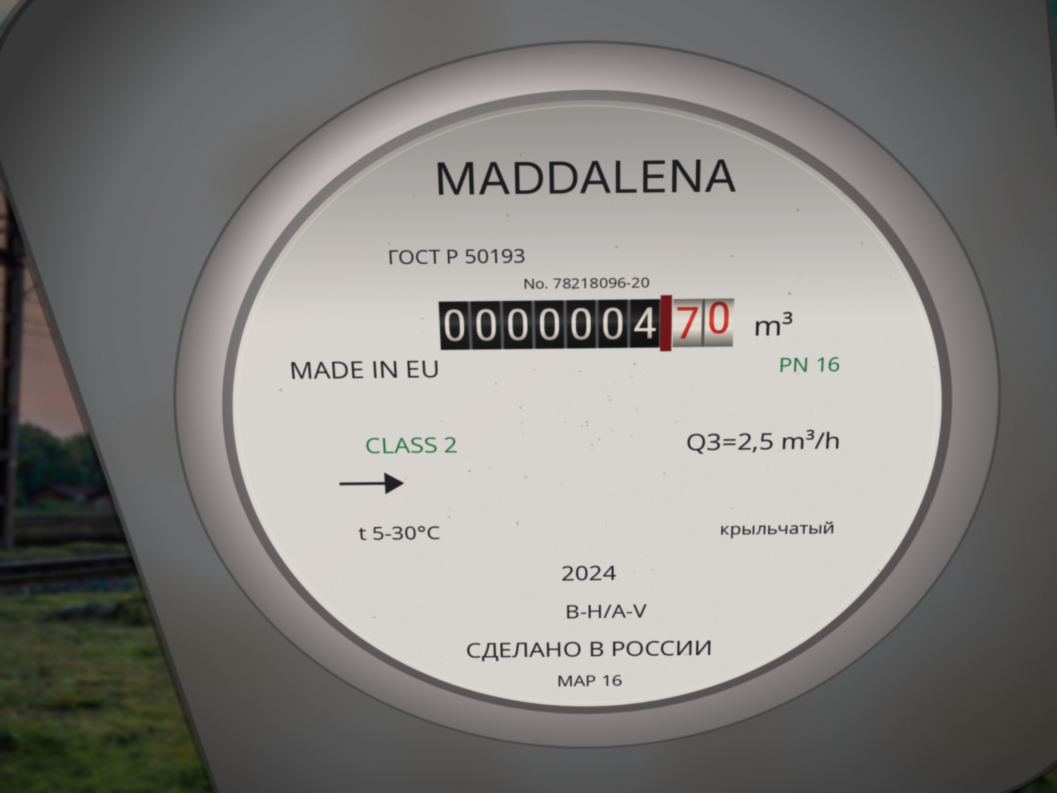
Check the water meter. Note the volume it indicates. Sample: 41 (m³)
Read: 4.70 (m³)
